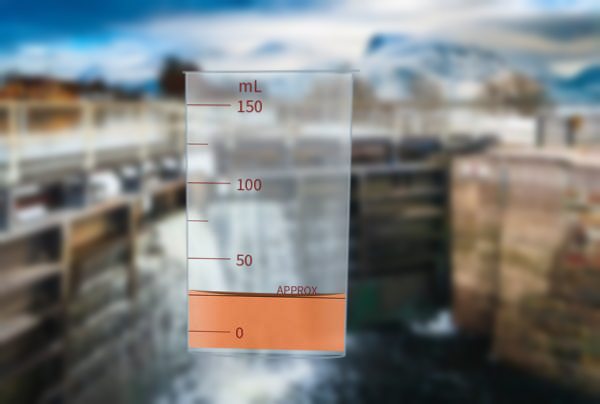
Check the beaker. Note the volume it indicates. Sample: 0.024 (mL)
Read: 25 (mL)
